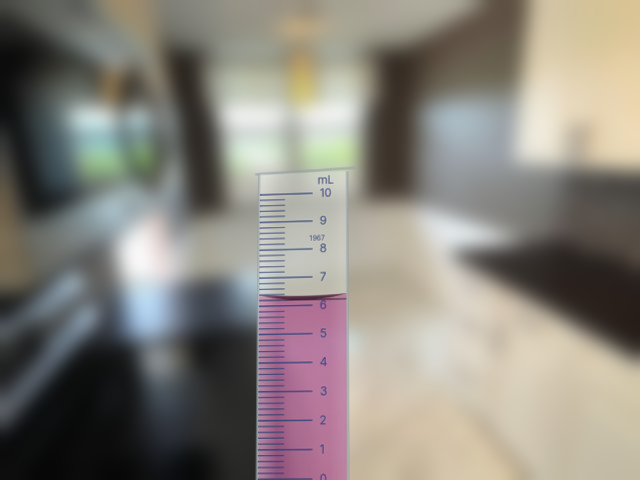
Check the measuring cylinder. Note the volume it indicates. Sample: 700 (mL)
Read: 6.2 (mL)
